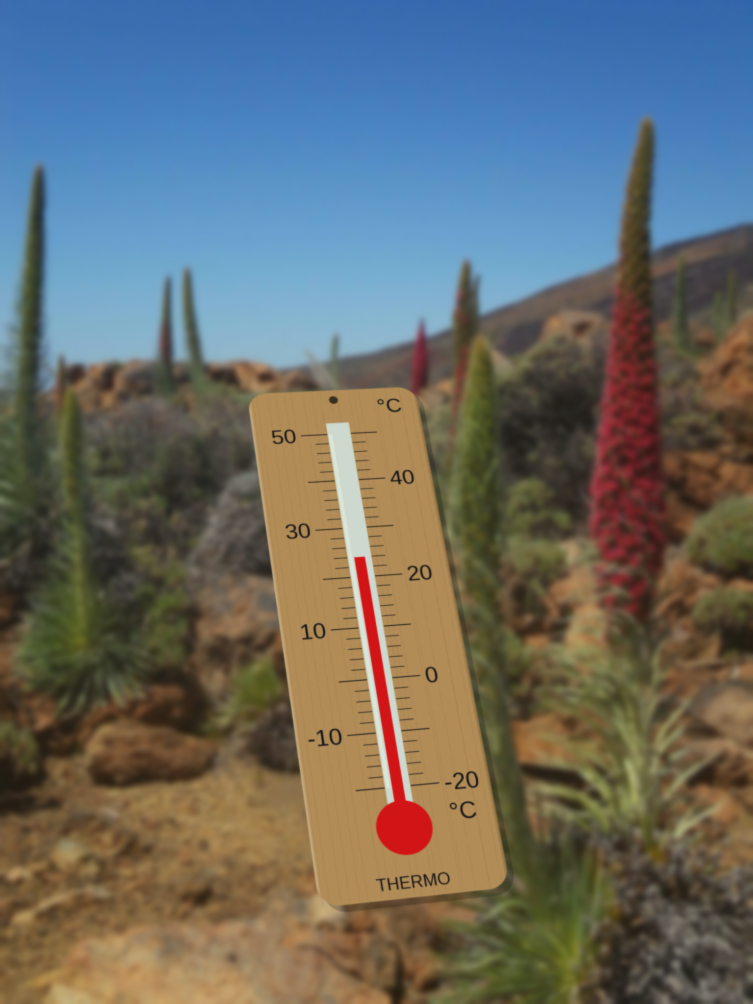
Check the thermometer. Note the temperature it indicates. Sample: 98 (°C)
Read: 24 (°C)
